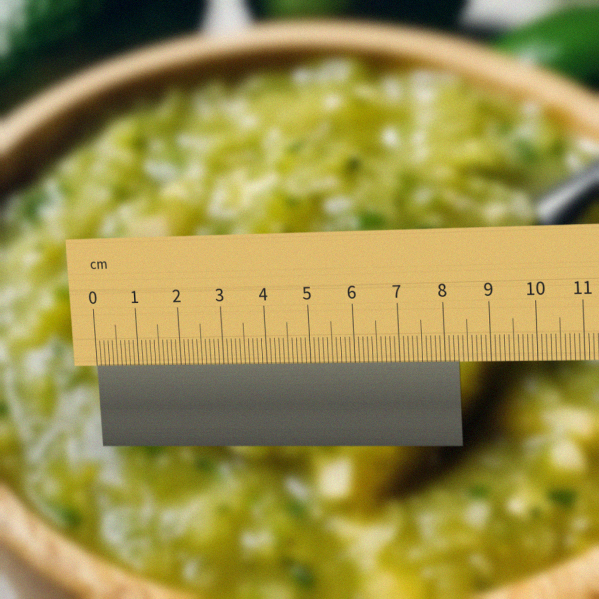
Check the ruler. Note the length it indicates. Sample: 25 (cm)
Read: 8.3 (cm)
